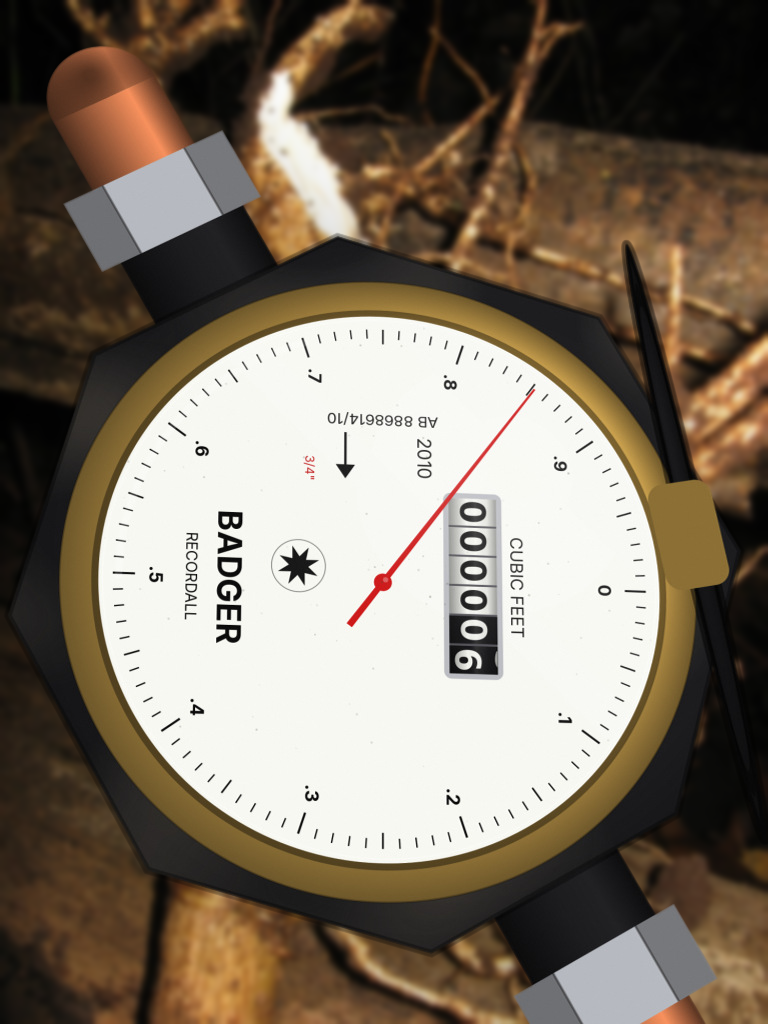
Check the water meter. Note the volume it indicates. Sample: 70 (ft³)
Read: 5.85 (ft³)
